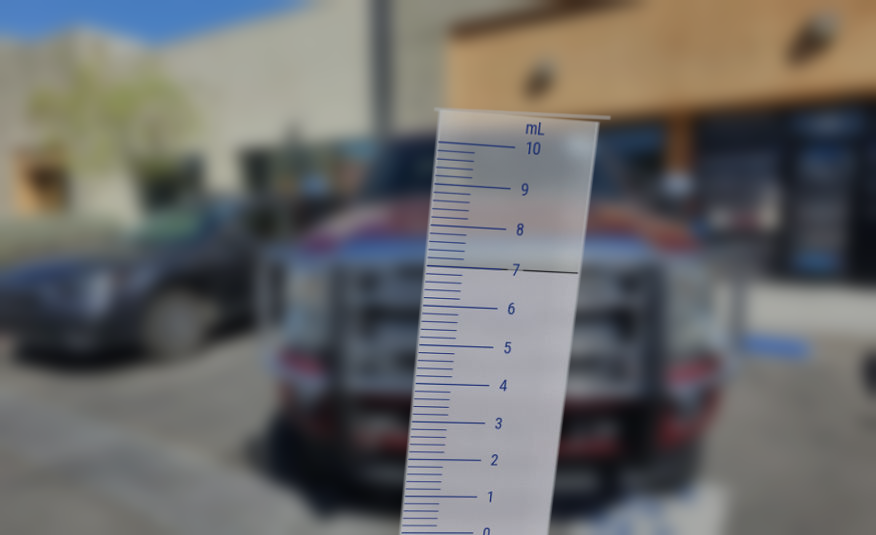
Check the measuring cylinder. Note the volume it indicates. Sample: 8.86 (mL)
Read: 7 (mL)
